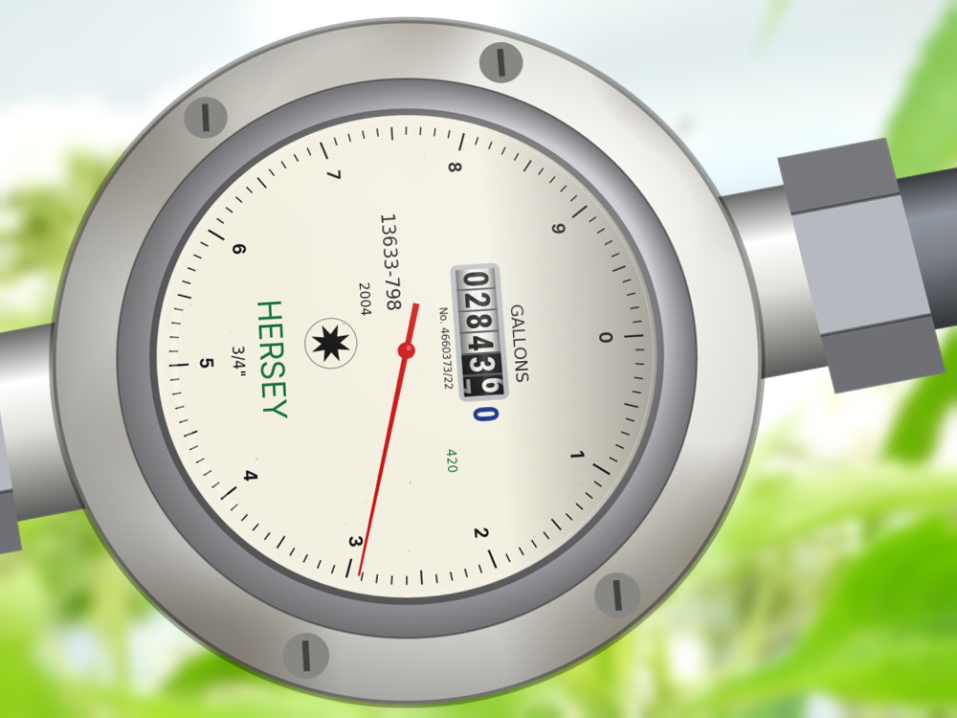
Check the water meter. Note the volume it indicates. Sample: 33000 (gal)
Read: 284362.9 (gal)
